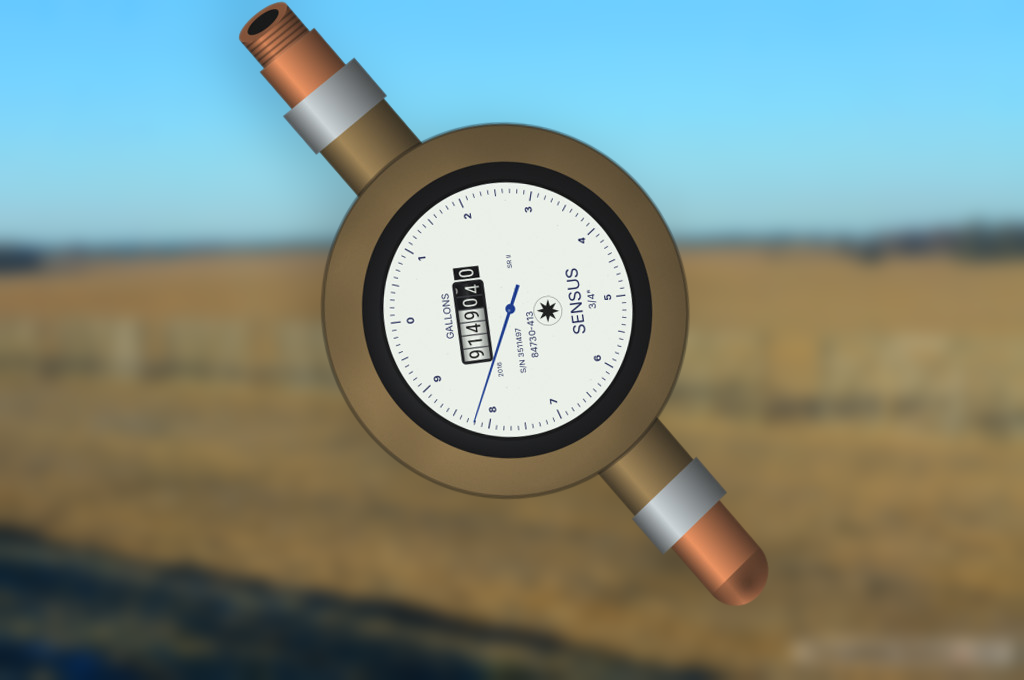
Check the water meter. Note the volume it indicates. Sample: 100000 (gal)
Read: 9149038.2 (gal)
